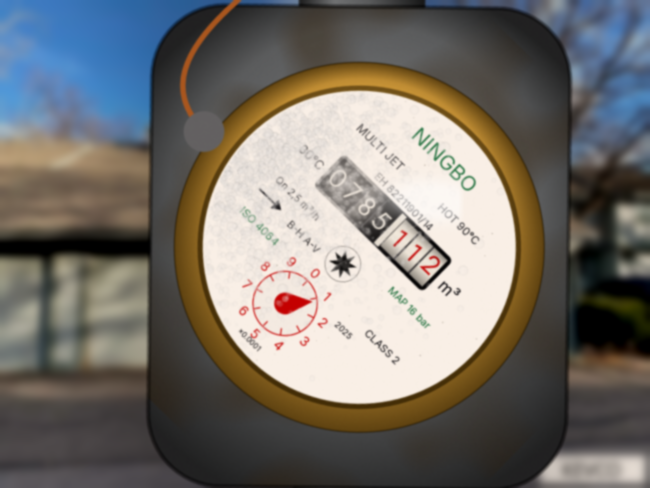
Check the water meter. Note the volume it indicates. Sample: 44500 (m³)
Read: 785.1121 (m³)
